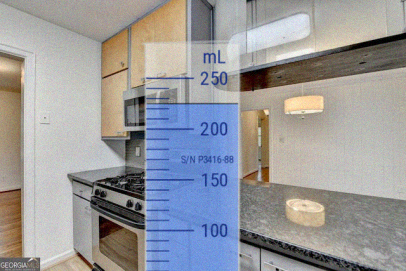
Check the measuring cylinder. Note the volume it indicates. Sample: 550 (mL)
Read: 225 (mL)
